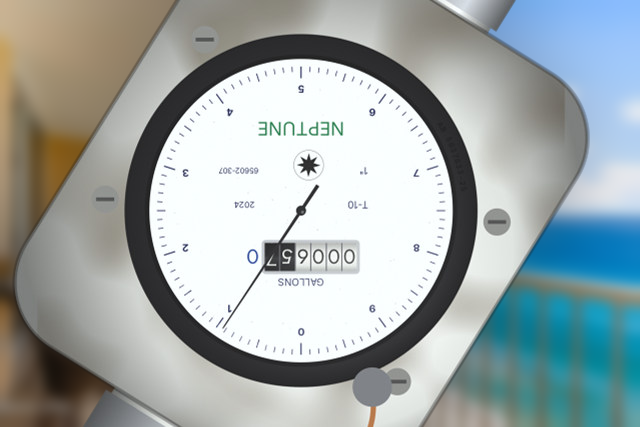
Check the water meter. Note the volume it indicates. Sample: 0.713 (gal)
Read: 6570.9 (gal)
